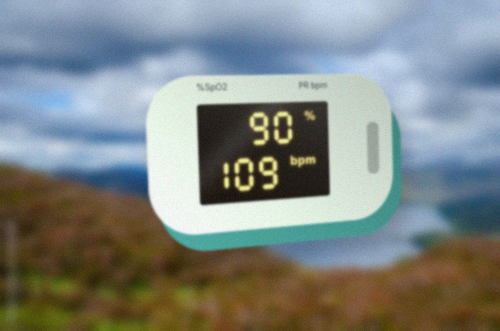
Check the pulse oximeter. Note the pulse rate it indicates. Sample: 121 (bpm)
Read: 109 (bpm)
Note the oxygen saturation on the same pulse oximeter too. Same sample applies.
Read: 90 (%)
